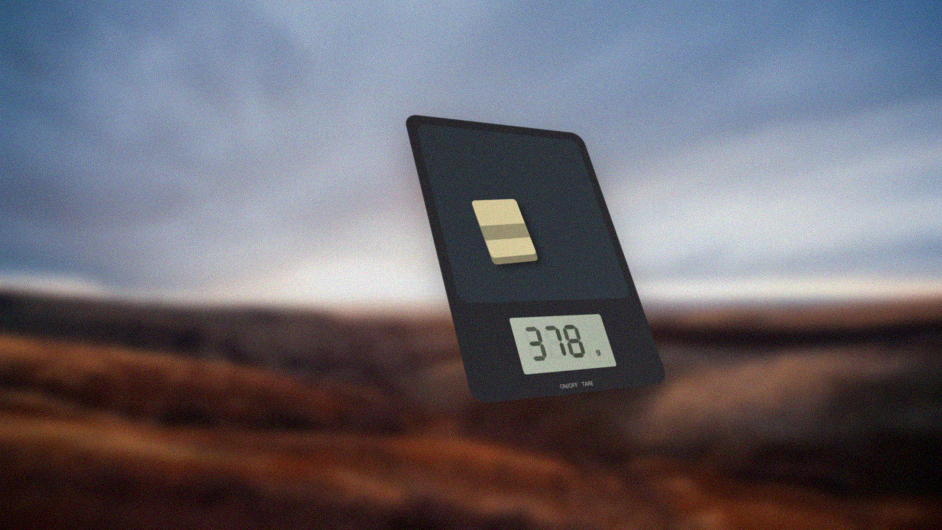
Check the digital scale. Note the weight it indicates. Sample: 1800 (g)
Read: 378 (g)
